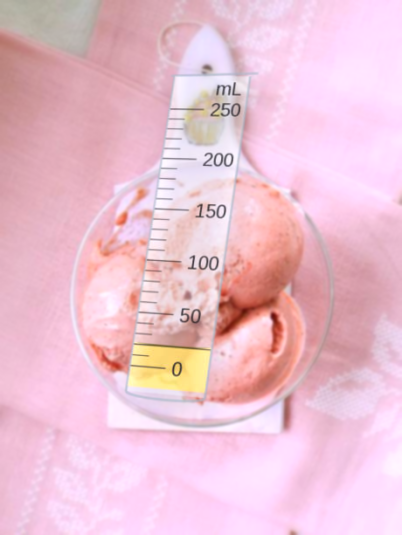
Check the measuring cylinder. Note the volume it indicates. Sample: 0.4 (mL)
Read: 20 (mL)
